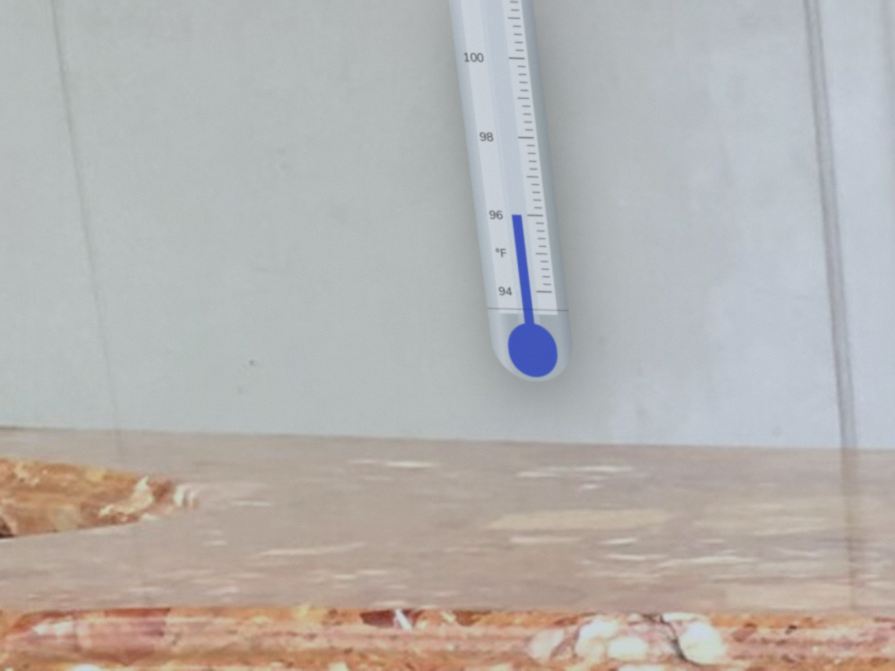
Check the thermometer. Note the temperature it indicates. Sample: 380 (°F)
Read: 96 (°F)
